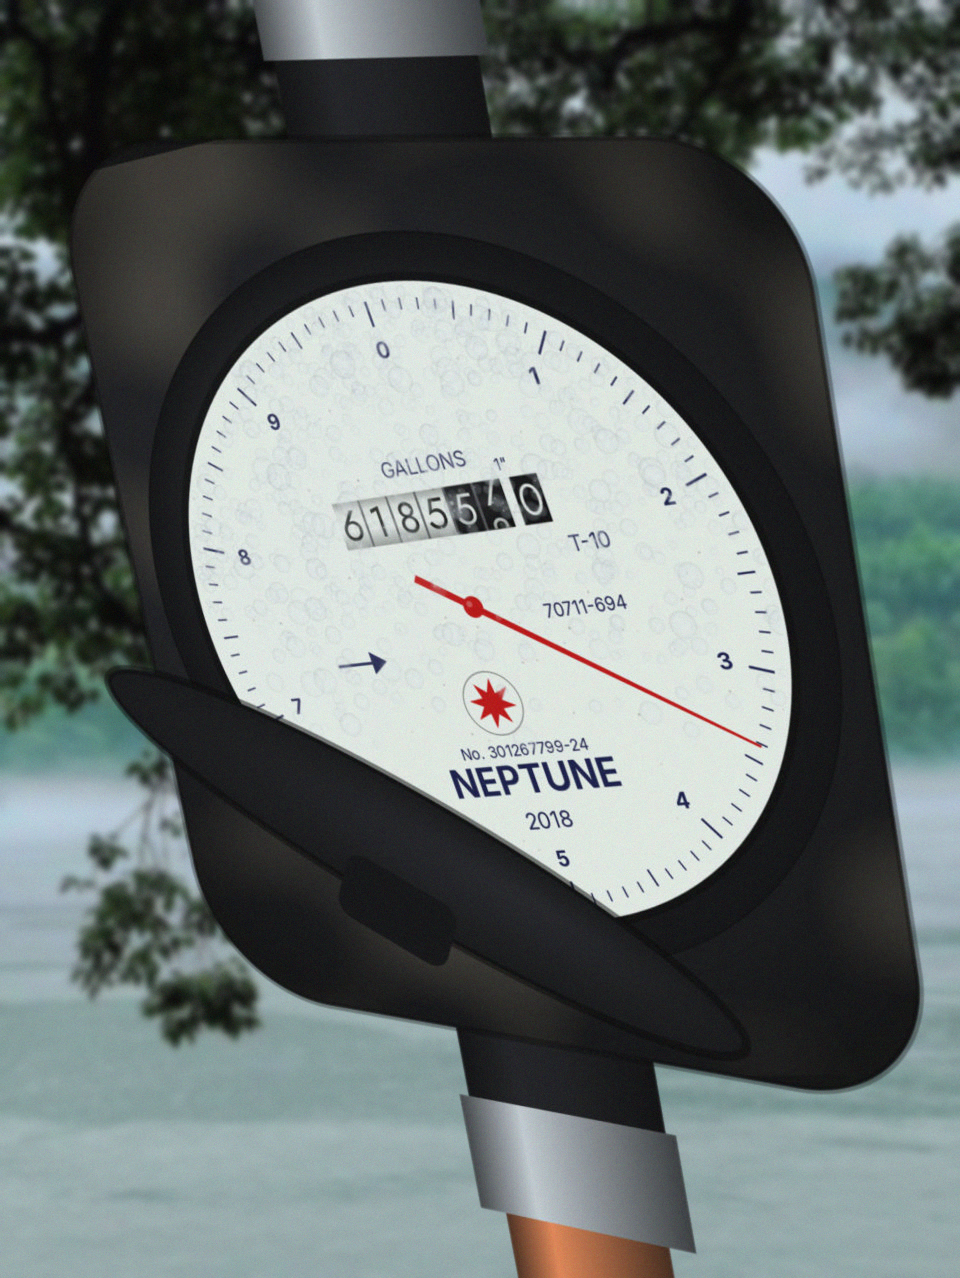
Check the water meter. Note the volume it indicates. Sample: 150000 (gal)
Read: 6185573.4 (gal)
